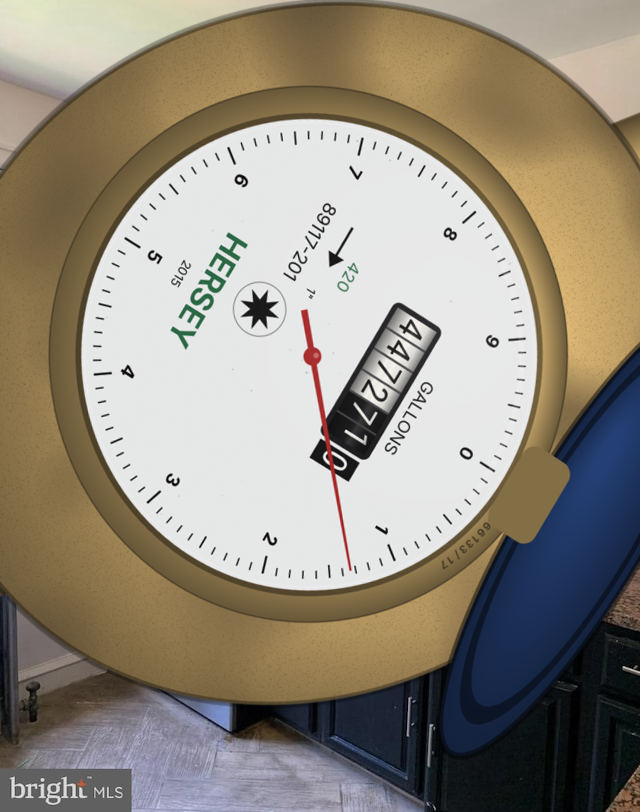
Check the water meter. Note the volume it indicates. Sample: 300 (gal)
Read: 4472711.3 (gal)
